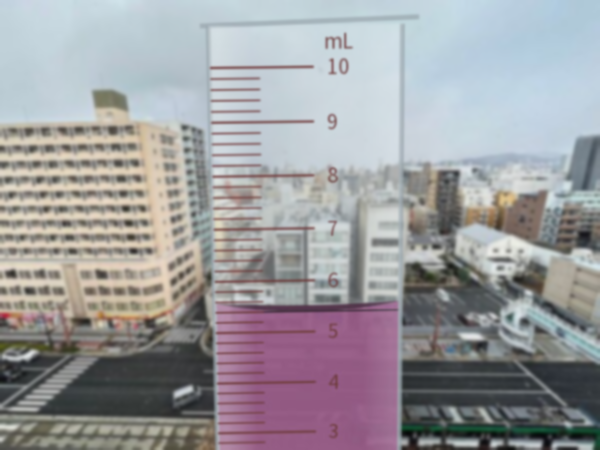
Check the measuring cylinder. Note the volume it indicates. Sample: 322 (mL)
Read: 5.4 (mL)
